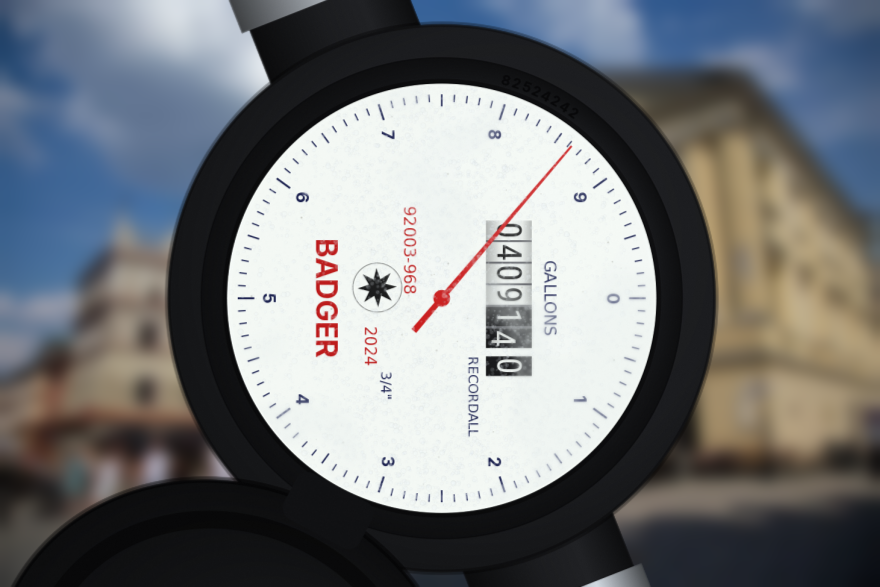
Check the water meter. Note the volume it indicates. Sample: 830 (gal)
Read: 409138.6 (gal)
